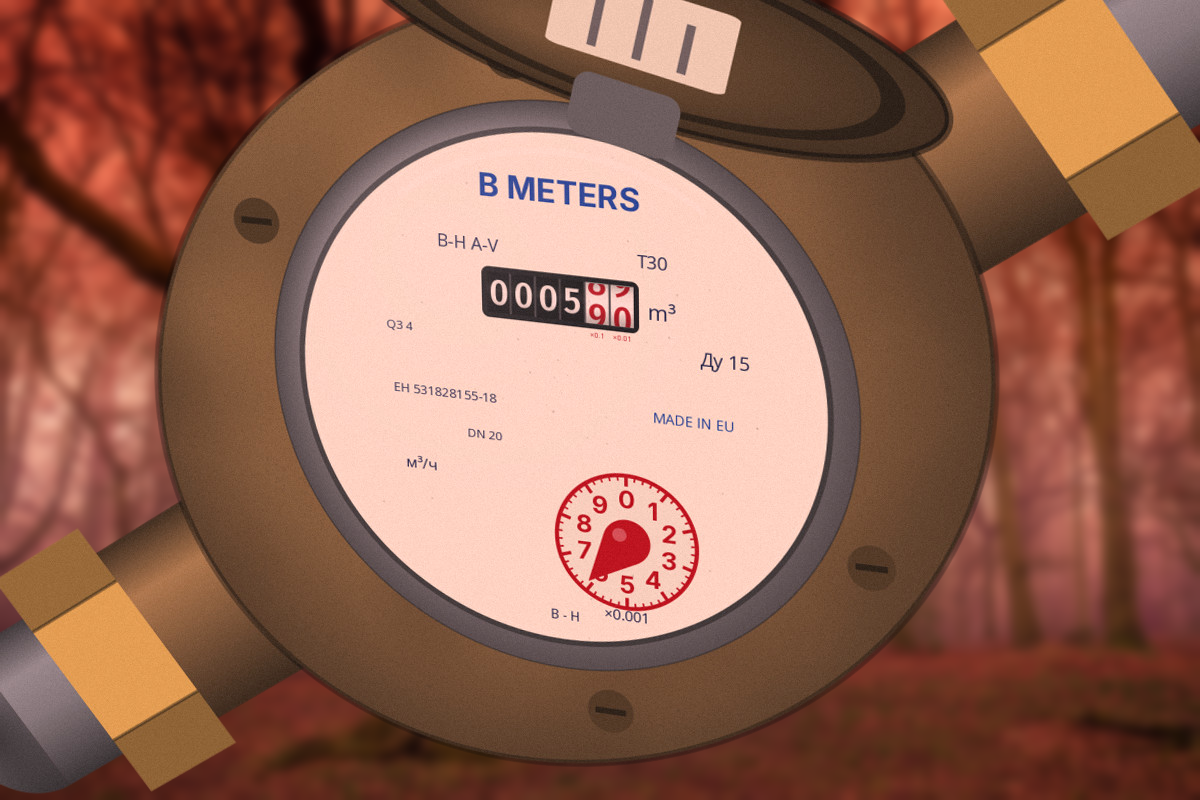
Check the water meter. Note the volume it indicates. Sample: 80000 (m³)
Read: 5.896 (m³)
